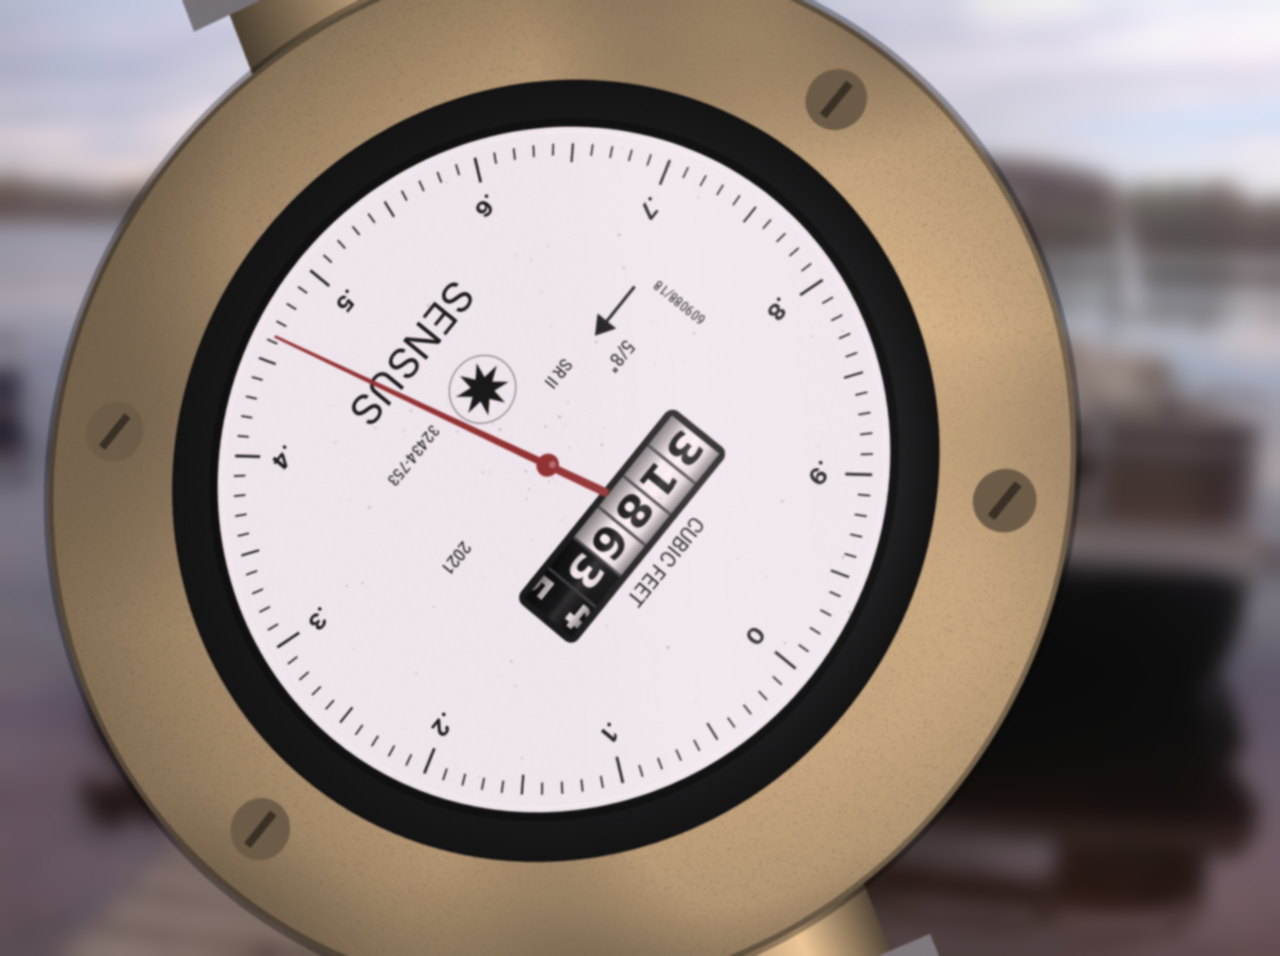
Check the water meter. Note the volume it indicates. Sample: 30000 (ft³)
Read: 318634.46 (ft³)
